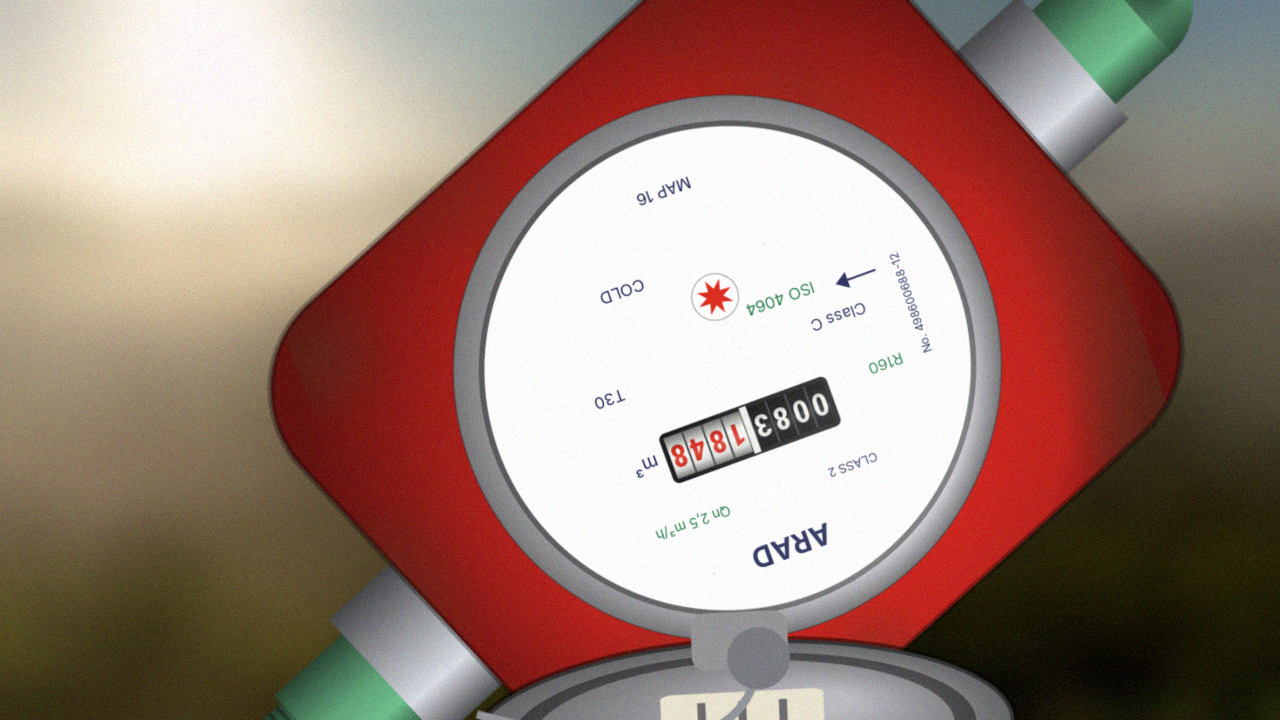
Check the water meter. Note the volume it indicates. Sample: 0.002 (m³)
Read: 83.1848 (m³)
